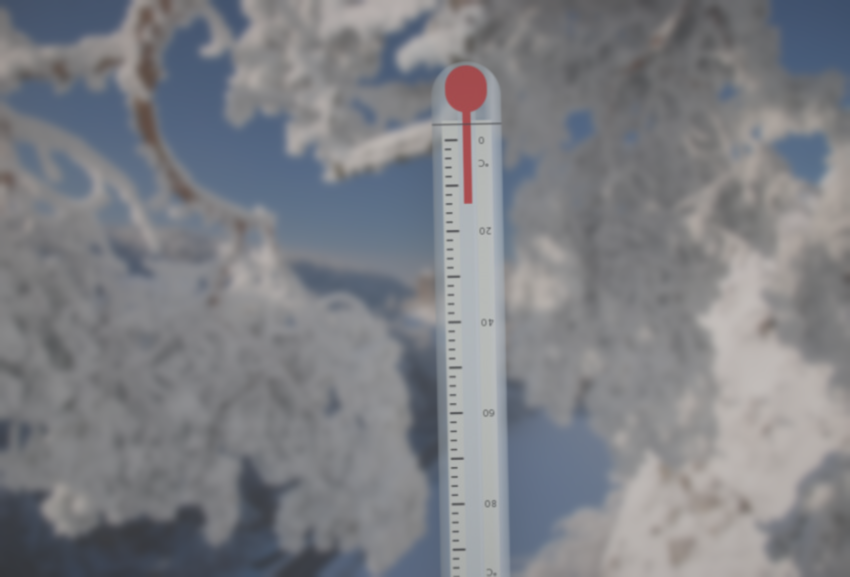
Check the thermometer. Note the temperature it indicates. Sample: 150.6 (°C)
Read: 14 (°C)
